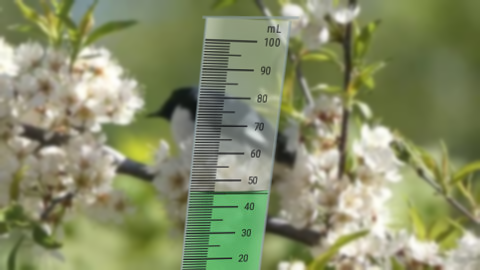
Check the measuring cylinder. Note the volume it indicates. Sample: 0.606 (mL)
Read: 45 (mL)
